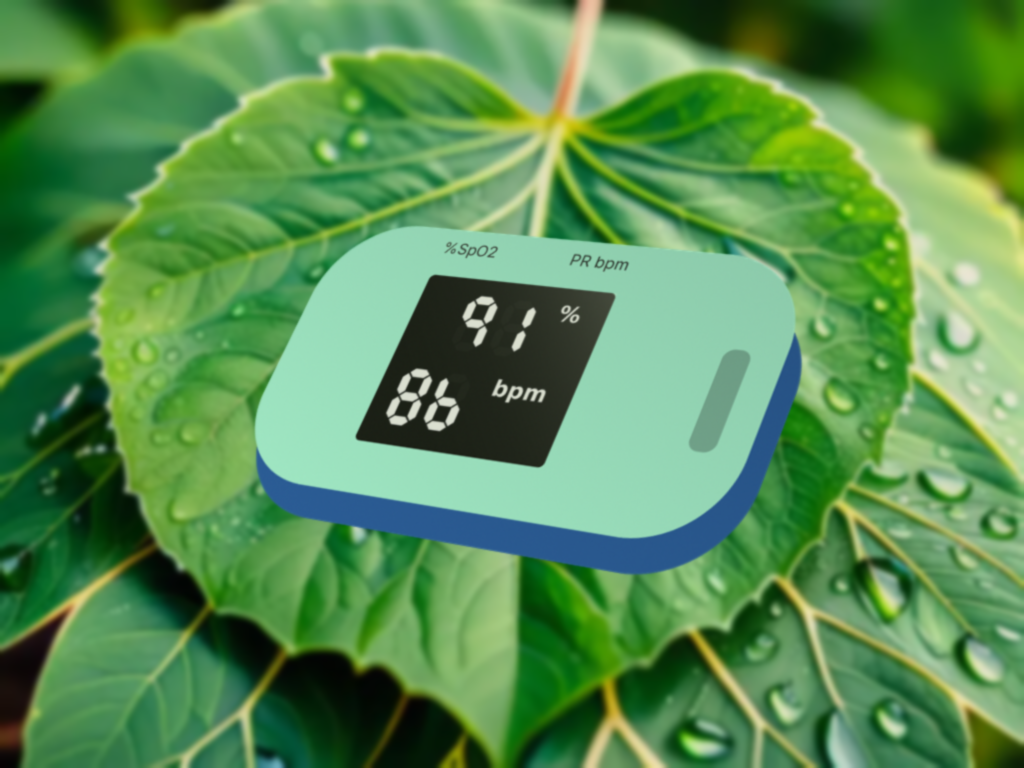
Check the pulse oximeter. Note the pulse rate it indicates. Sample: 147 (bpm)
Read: 86 (bpm)
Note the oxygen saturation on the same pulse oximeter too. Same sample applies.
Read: 91 (%)
